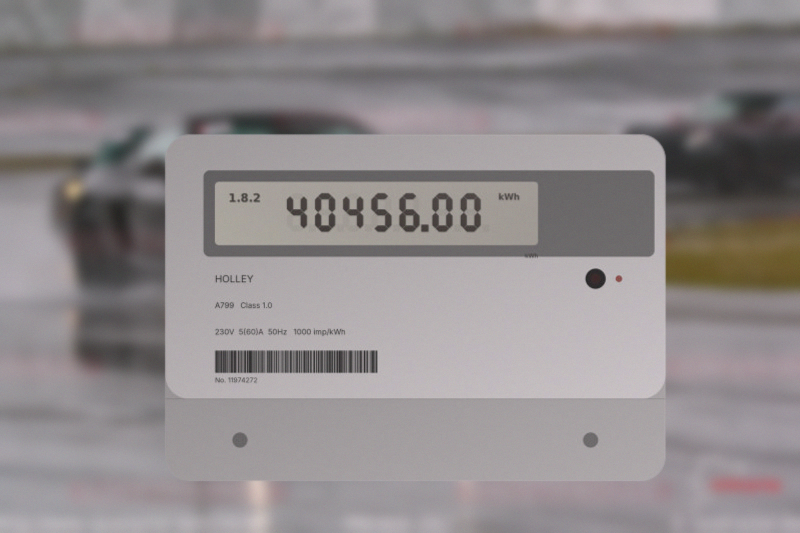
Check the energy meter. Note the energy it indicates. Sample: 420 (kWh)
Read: 40456.00 (kWh)
